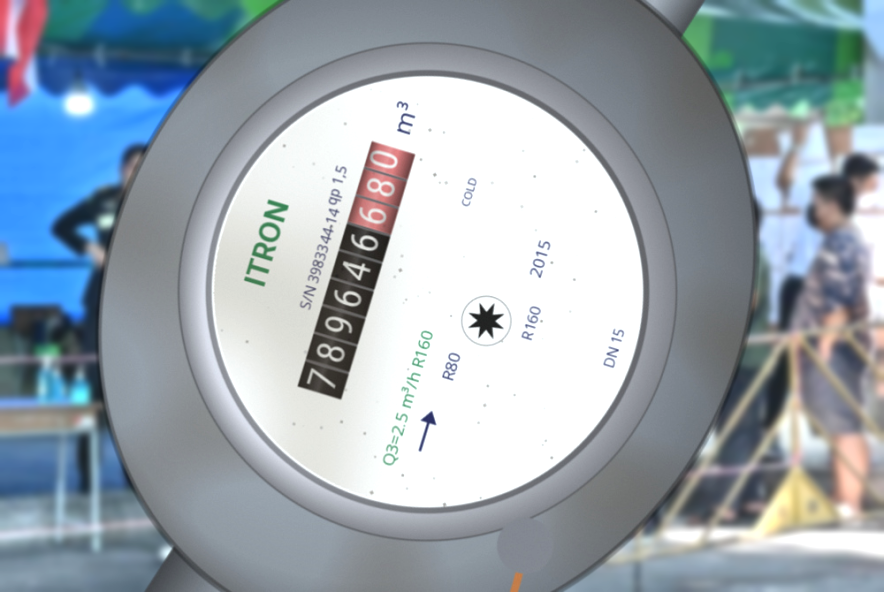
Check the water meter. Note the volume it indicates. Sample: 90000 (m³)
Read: 789646.680 (m³)
